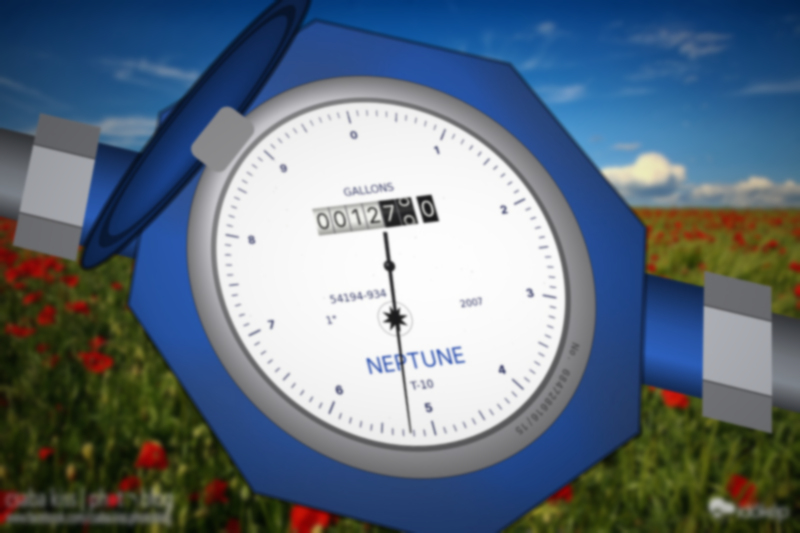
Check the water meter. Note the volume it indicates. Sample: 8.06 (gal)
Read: 12785.2 (gal)
